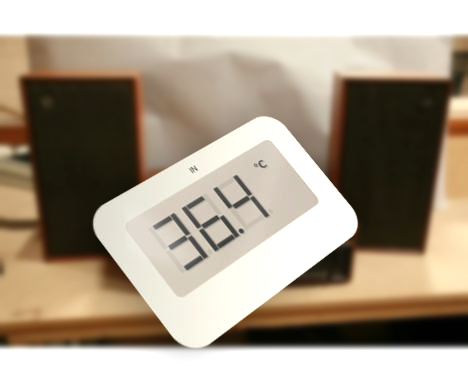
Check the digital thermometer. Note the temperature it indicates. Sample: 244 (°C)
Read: 36.4 (°C)
